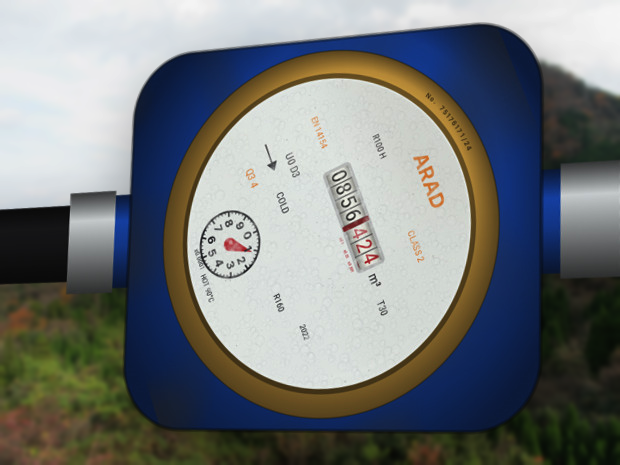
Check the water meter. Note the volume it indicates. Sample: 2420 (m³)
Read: 856.4241 (m³)
